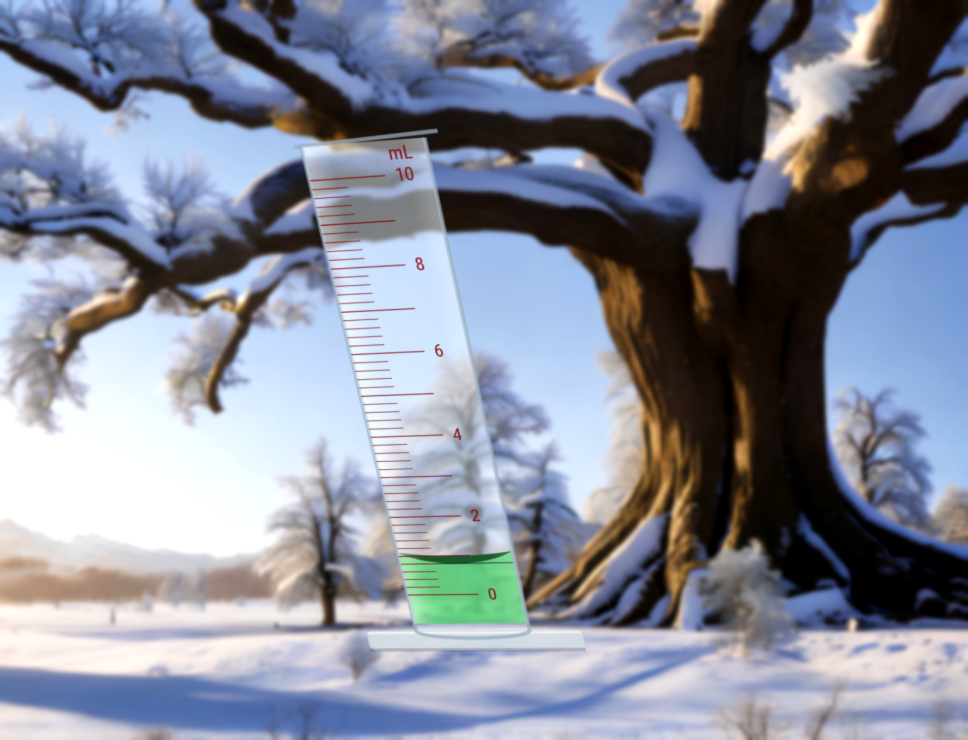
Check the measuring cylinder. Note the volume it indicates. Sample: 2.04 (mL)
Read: 0.8 (mL)
